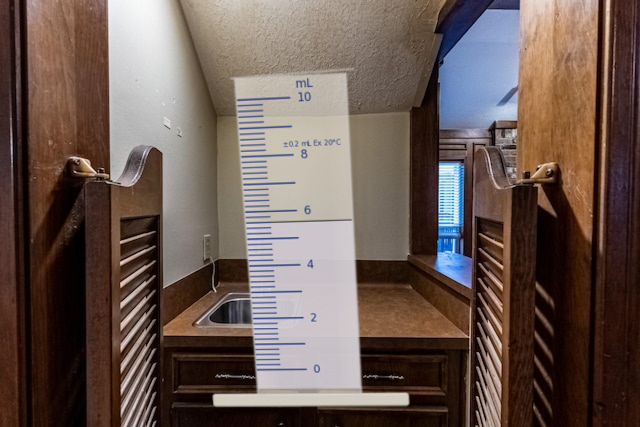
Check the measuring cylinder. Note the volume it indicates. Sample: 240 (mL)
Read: 5.6 (mL)
